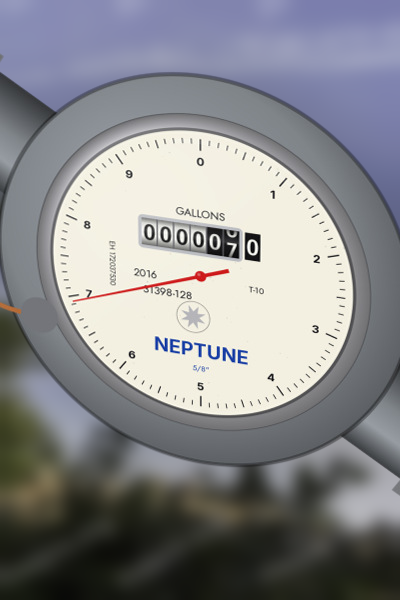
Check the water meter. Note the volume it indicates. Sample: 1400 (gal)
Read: 66.9 (gal)
